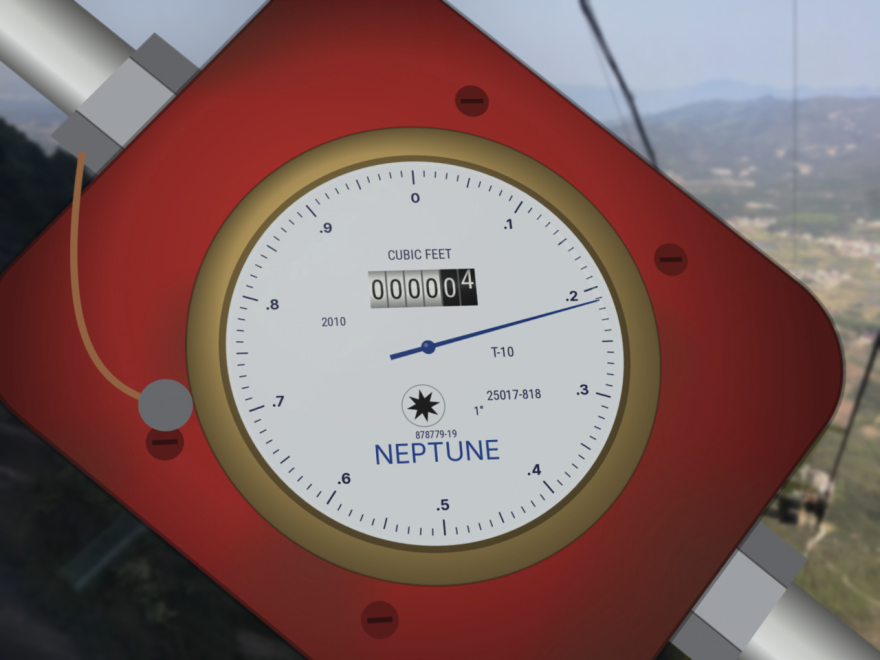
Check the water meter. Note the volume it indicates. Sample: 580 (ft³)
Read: 4.21 (ft³)
